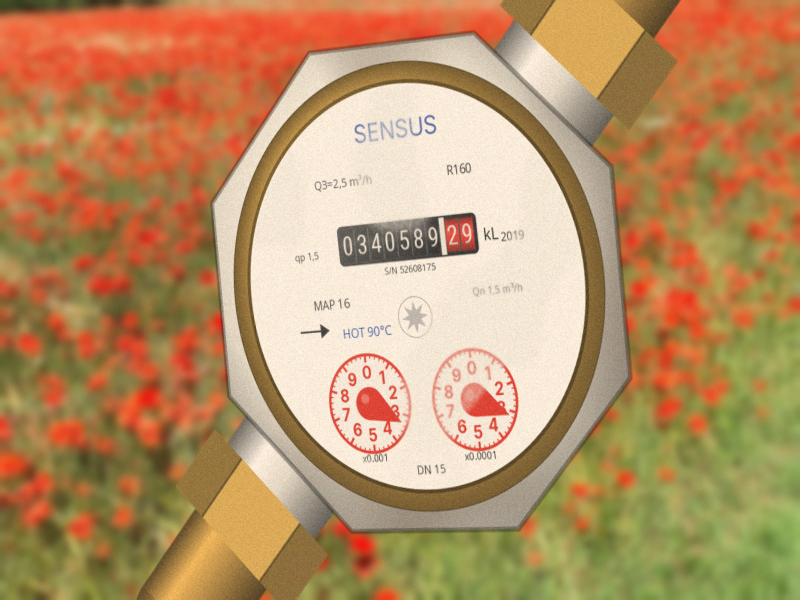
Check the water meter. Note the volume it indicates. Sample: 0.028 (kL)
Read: 340589.2933 (kL)
